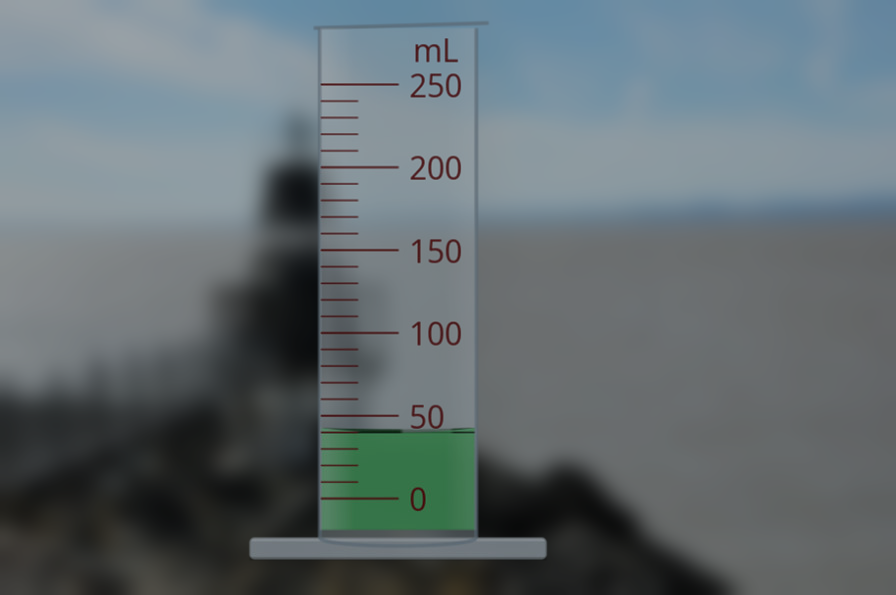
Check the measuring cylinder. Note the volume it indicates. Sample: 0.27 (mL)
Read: 40 (mL)
